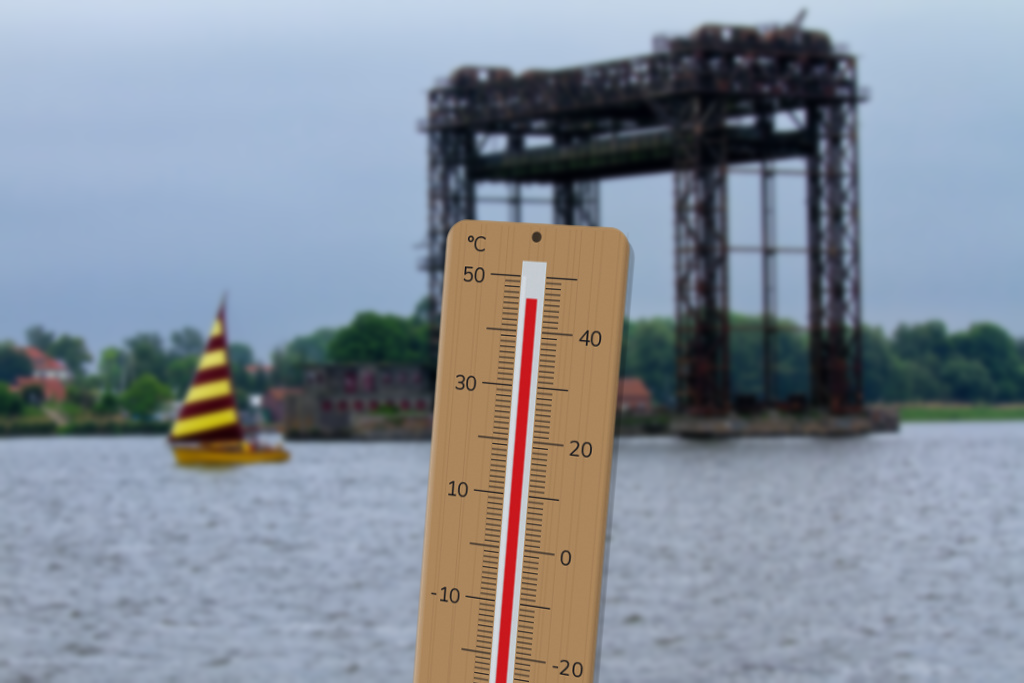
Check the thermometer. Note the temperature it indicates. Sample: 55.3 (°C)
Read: 46 (°C)
